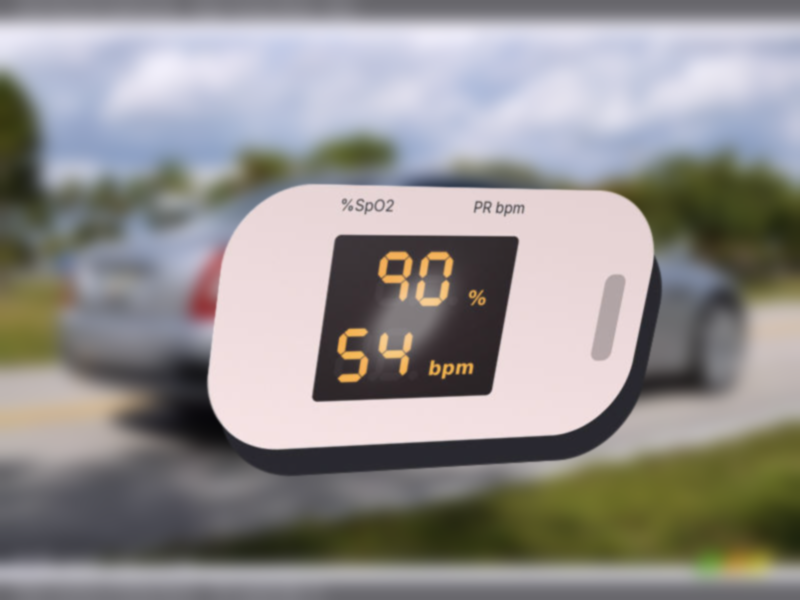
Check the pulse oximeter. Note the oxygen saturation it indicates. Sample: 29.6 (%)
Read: 90 (%)
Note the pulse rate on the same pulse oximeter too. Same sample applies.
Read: 54 (bpm)
